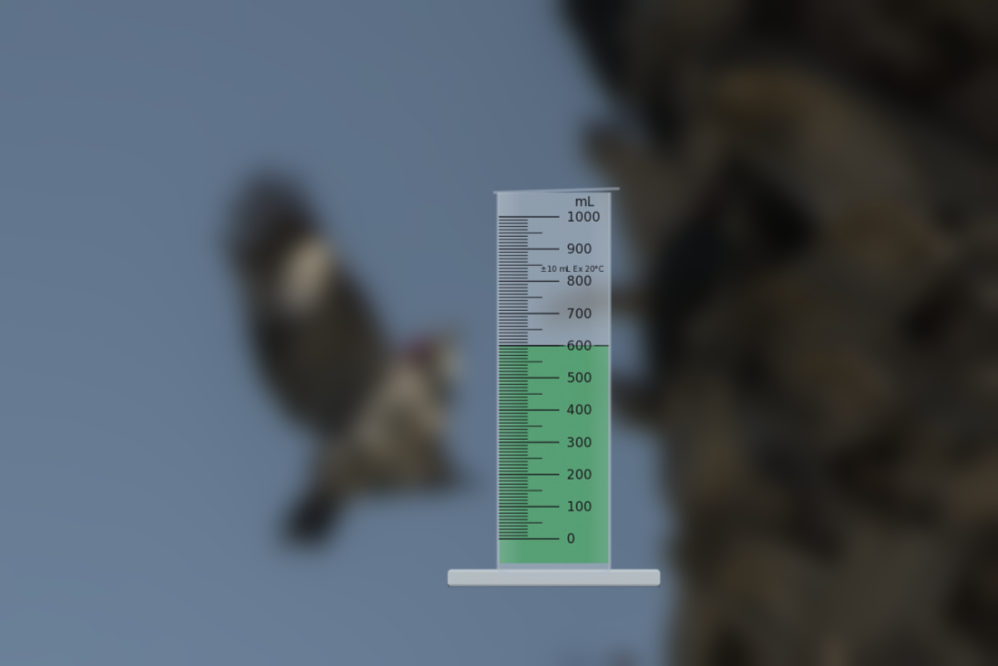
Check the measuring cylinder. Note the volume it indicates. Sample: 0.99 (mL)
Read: 600 (mL)
